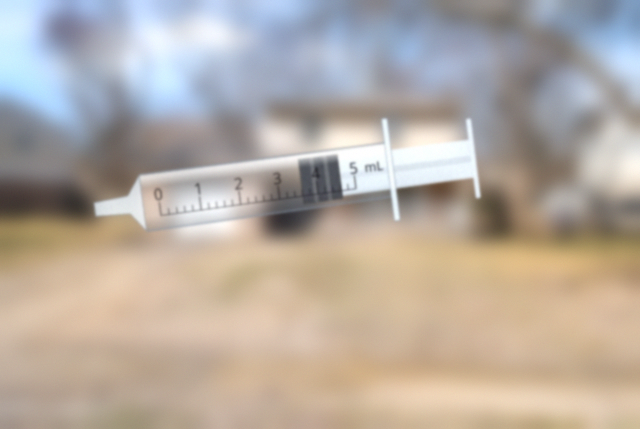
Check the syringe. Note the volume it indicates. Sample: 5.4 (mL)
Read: 3.6 (mL)
